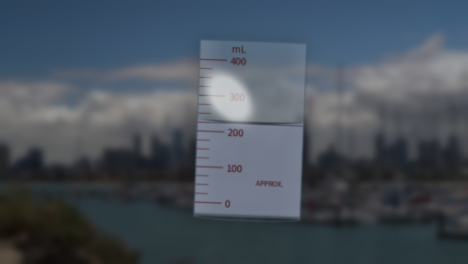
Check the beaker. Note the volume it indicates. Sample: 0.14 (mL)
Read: 225 (mL)
